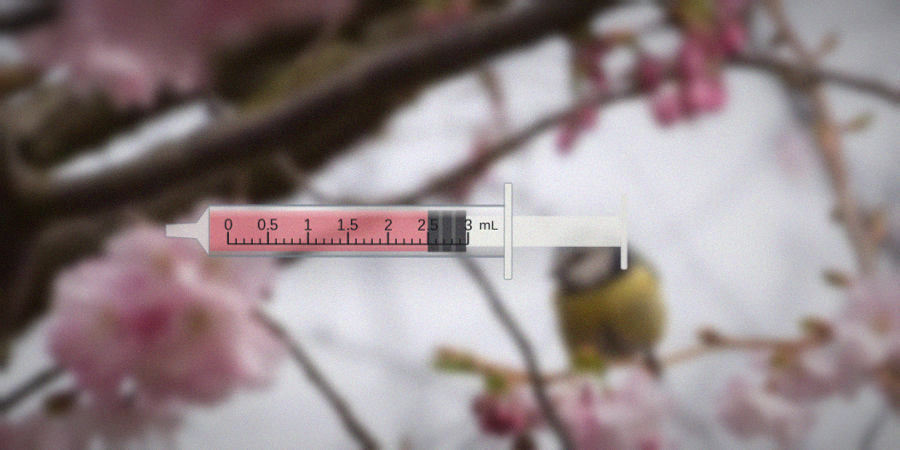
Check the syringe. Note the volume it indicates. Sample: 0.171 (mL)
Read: 2.5 (mL)
